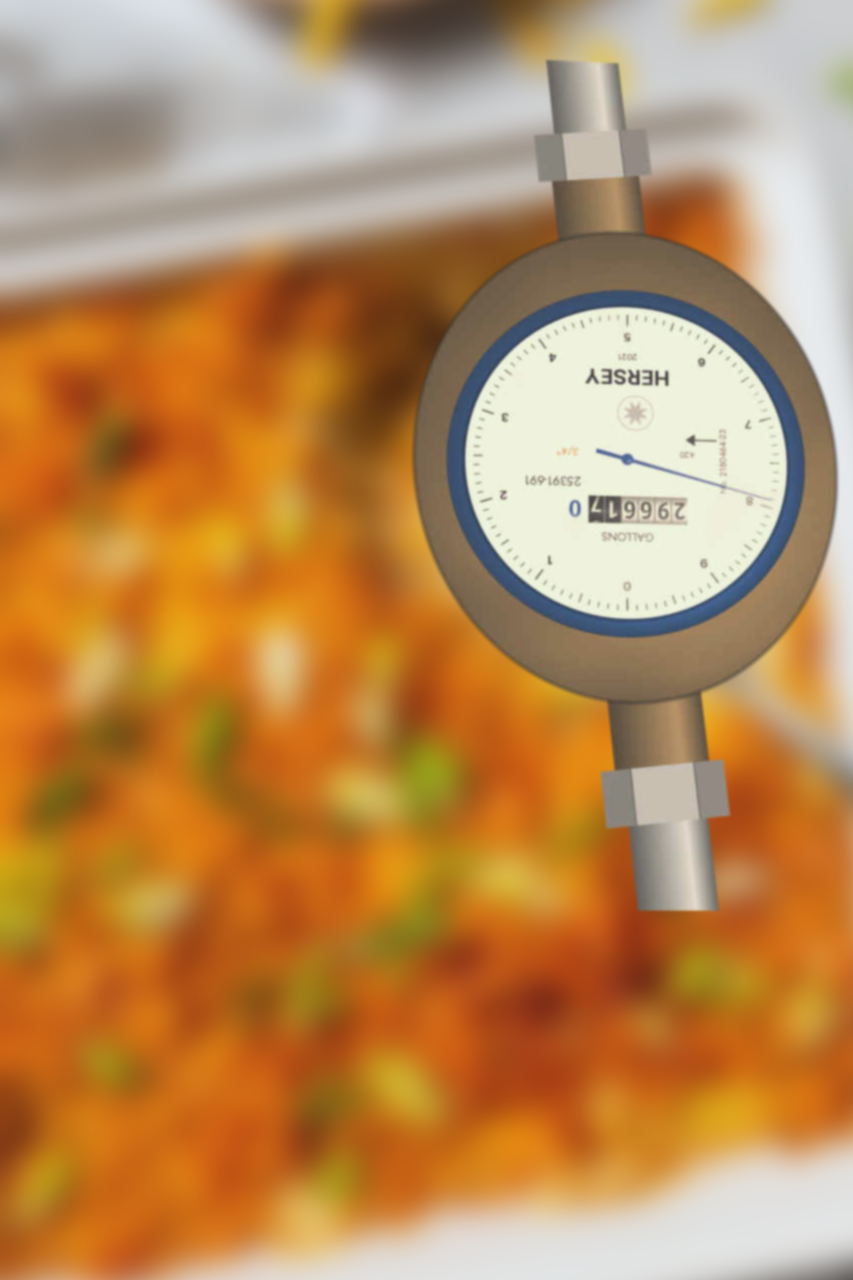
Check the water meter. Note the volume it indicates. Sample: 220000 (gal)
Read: 2966167.9 (gal)
